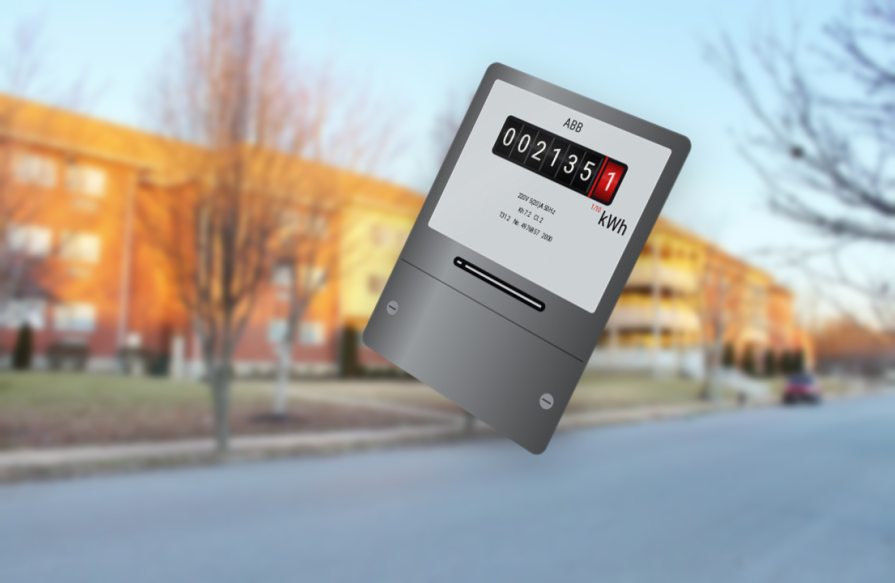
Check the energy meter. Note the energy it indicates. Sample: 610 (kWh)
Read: 2135.1 (kWh)
